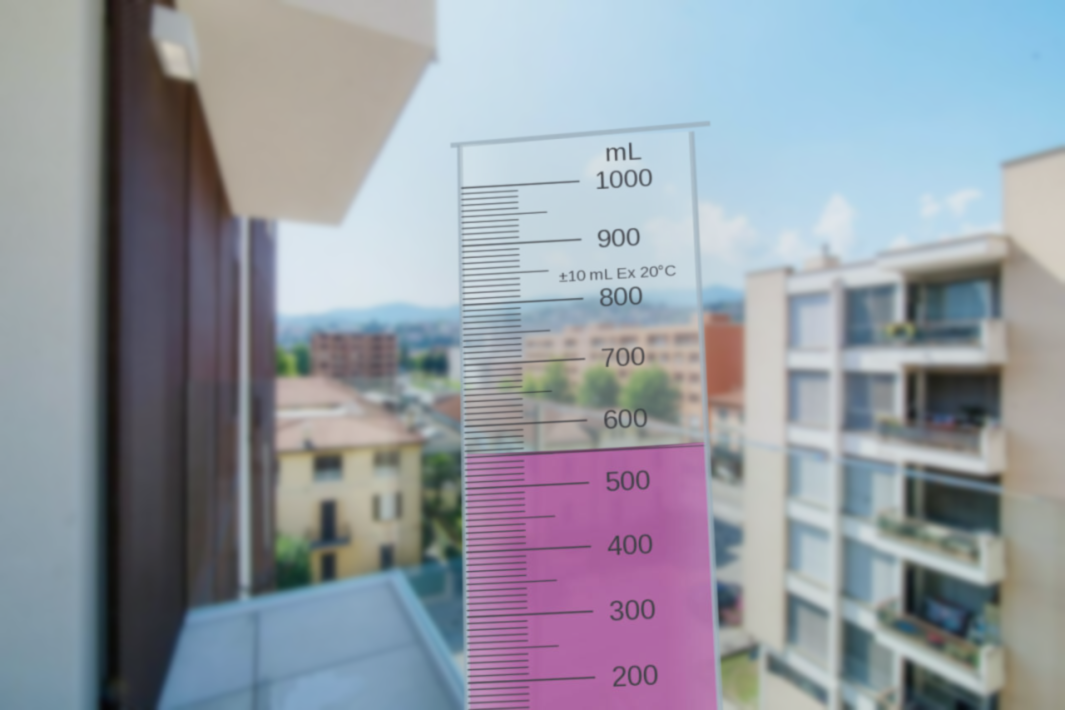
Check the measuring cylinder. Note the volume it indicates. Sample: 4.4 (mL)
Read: 550 (mL)
